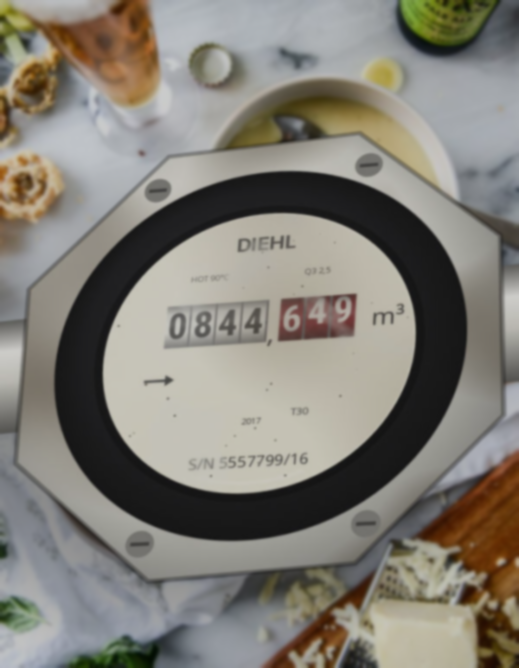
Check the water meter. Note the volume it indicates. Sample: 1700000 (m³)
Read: 844.649 (m³)
